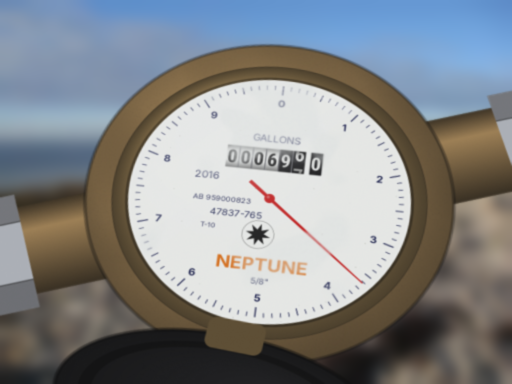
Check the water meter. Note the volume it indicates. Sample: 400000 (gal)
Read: 6963.6 (gal)
